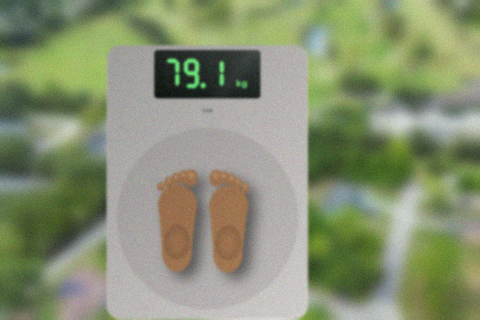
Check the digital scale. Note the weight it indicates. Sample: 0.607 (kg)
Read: 79.1 (kg)
